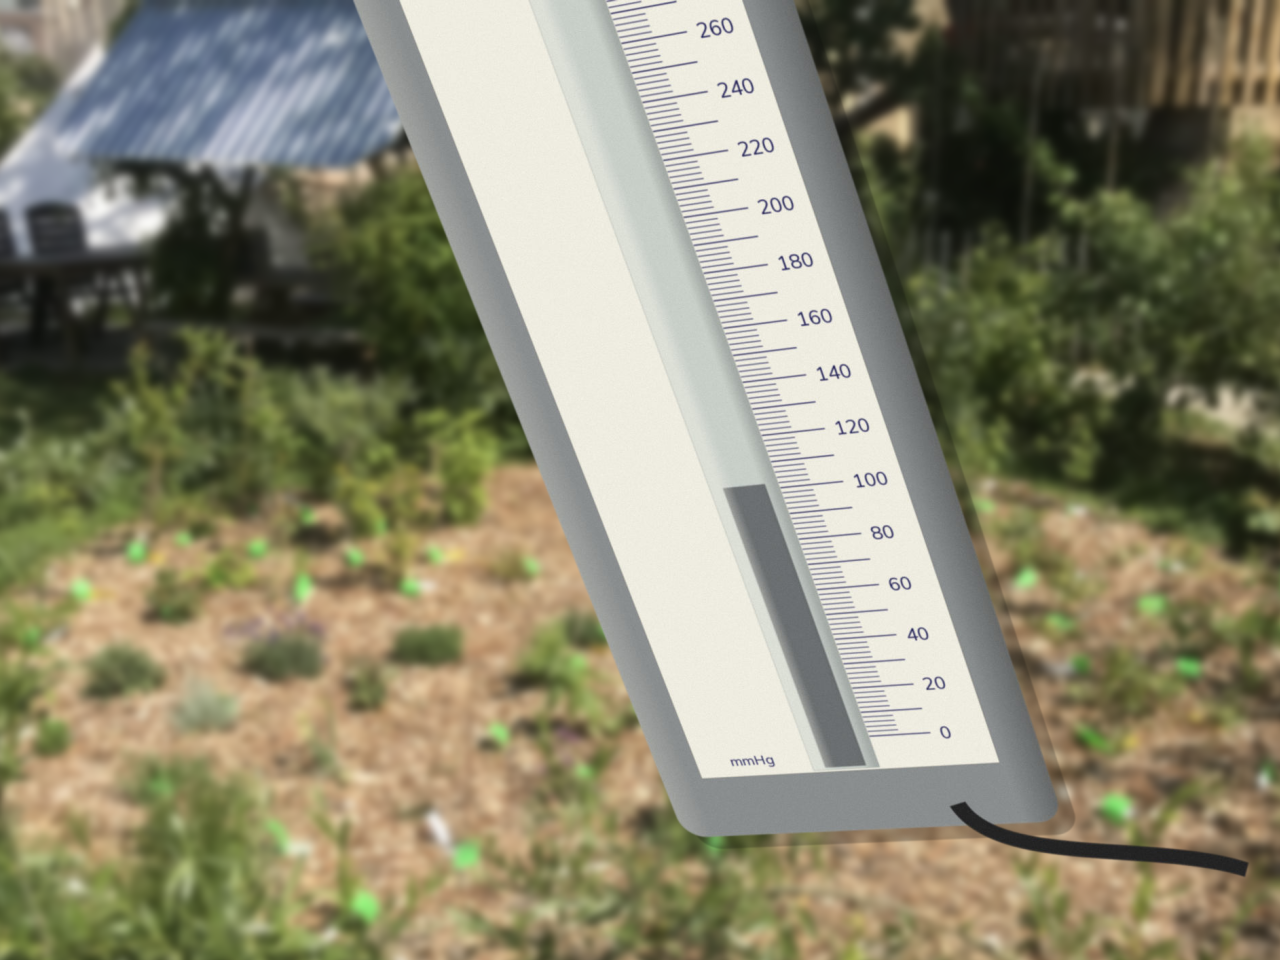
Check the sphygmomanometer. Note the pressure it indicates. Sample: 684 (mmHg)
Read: 102 (mmHg)
